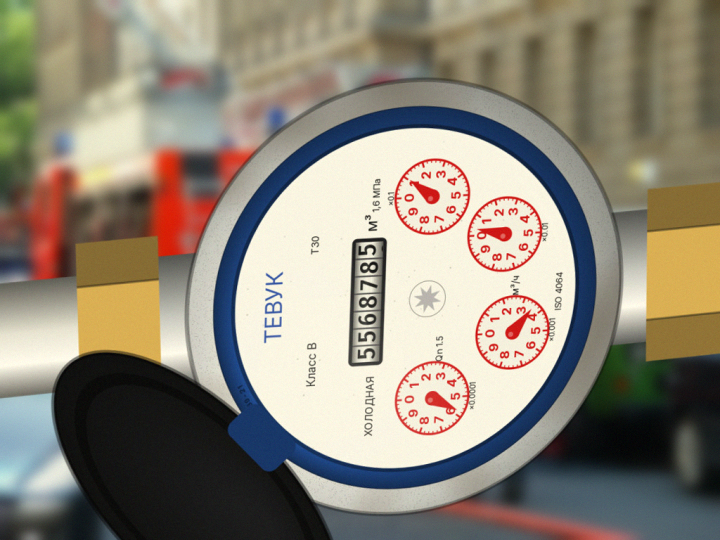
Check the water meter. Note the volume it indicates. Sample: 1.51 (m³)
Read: 5568785.1035 (m³)
